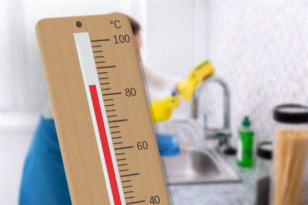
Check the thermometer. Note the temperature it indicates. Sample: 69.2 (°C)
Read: 84 (°C)
